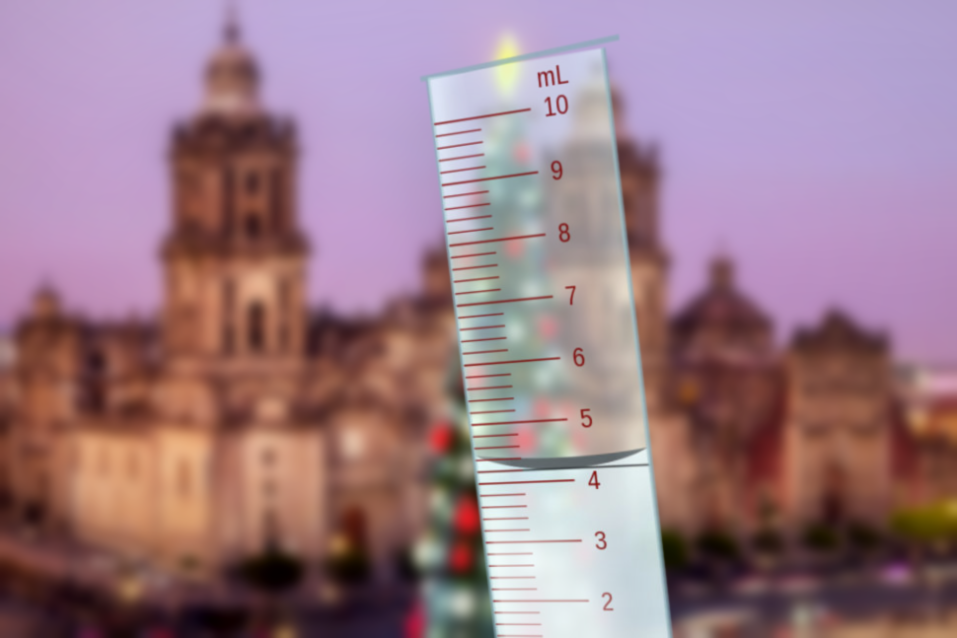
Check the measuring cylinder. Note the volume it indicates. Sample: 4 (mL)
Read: 4.2 (mL)
